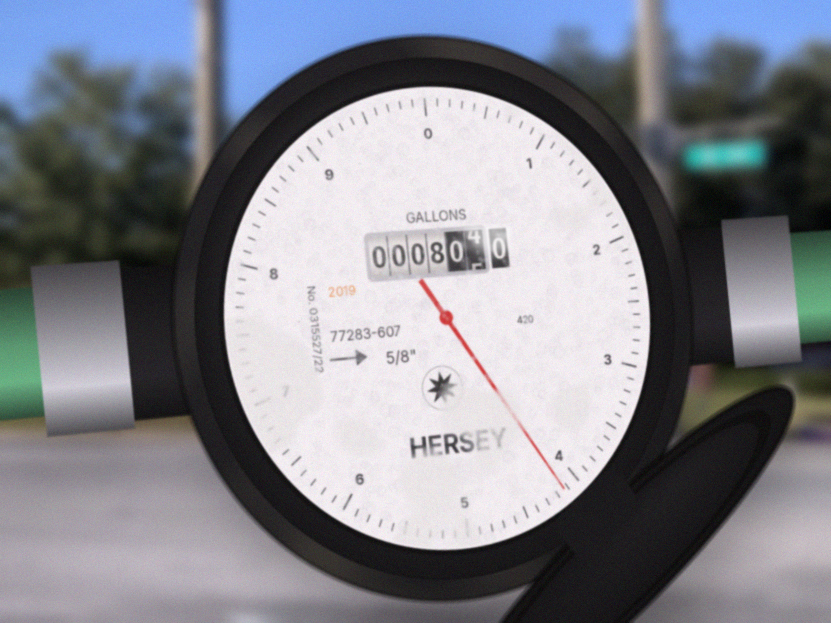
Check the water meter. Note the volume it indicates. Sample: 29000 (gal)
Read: 8044.1 (gal)
